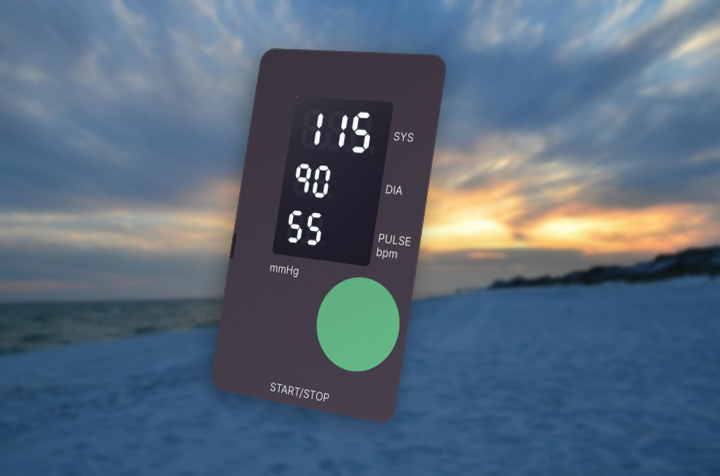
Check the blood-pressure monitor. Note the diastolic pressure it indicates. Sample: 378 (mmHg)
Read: 90 (mmHg)
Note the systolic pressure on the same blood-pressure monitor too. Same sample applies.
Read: 115 (mmHg)
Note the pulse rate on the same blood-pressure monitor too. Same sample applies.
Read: 55 (bpm)
